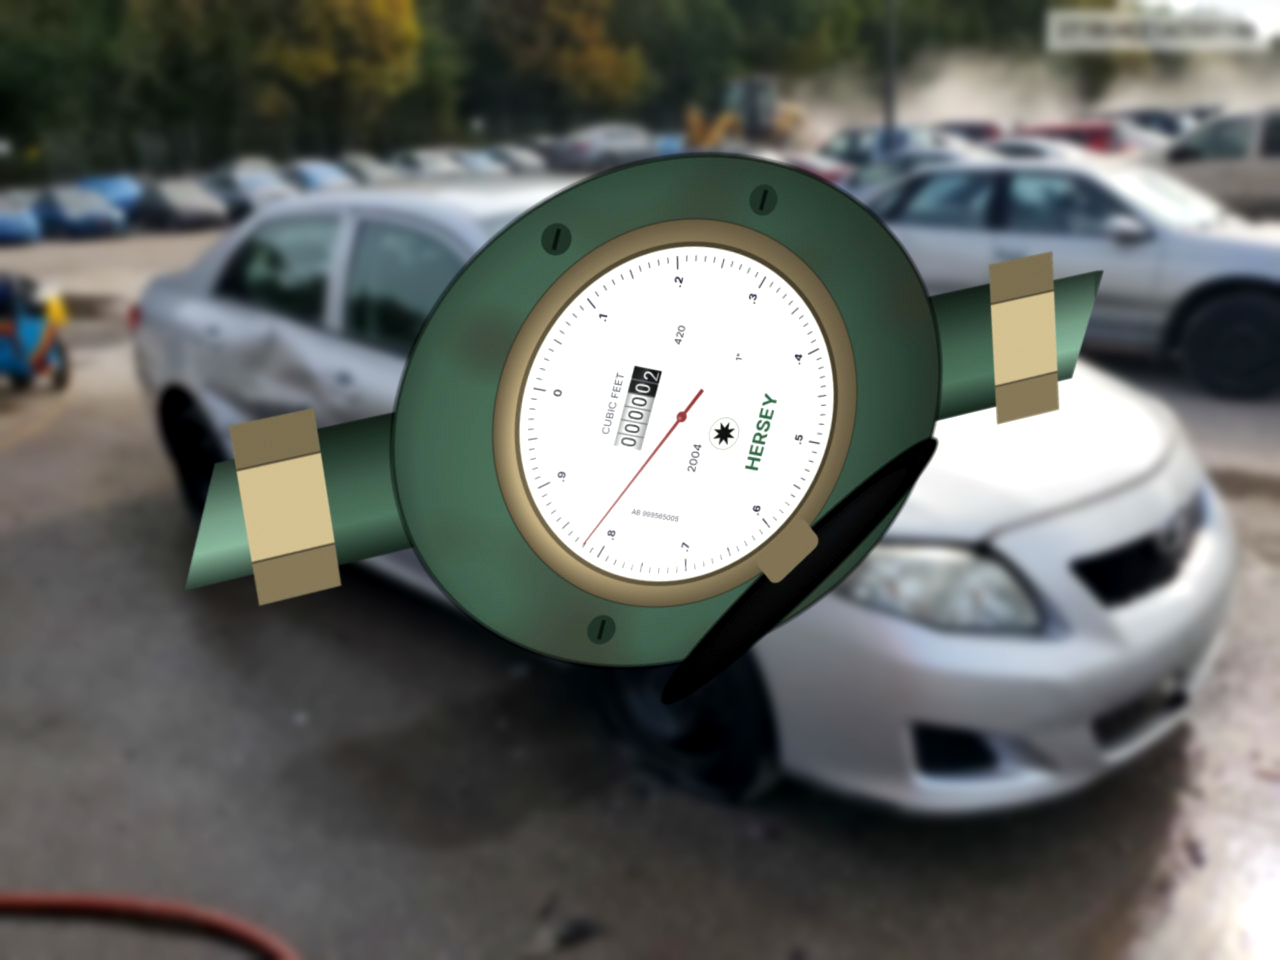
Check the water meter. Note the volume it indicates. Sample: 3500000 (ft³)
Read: 1.82 (ft³)
